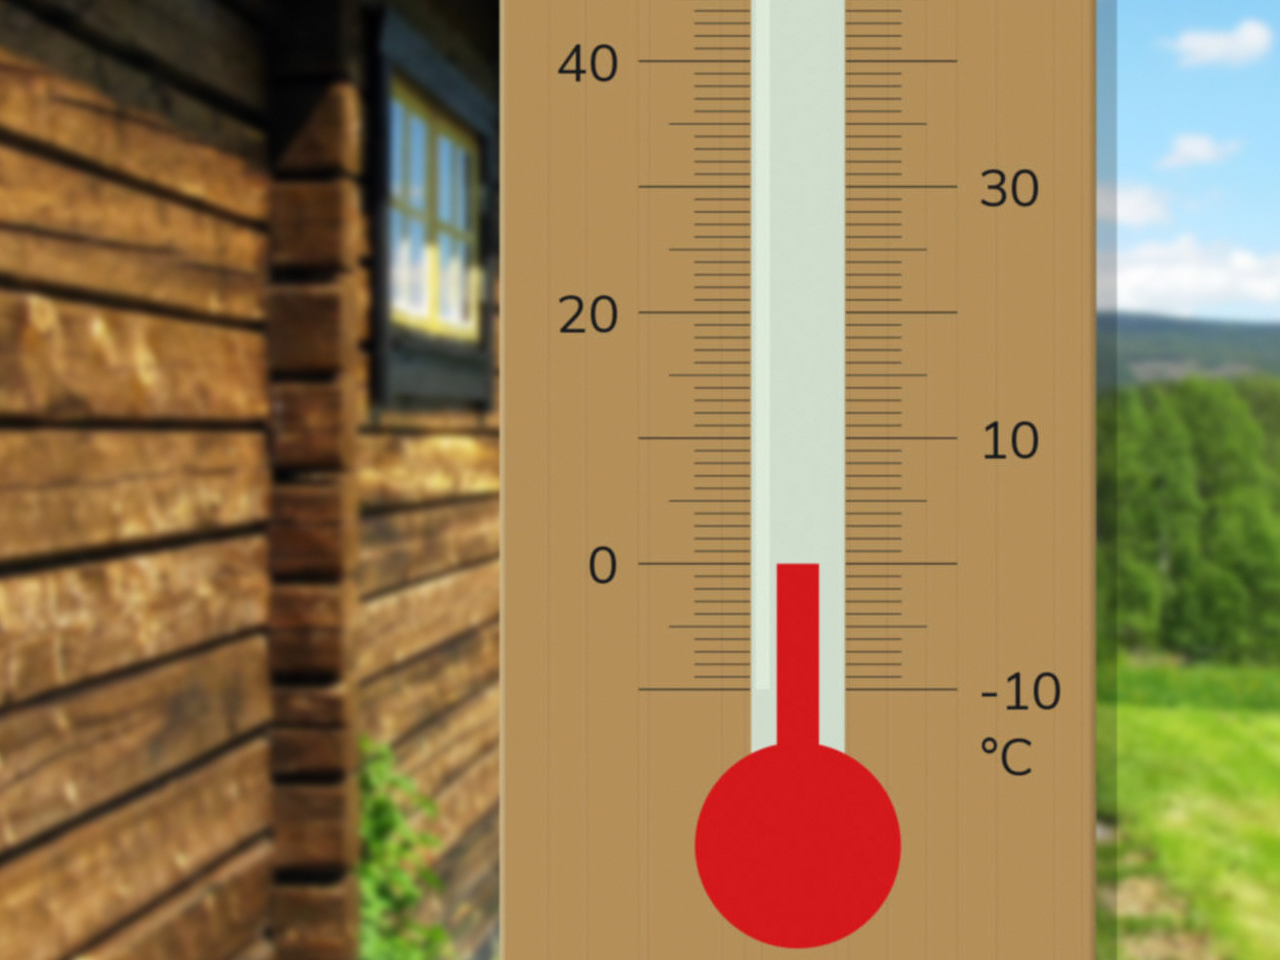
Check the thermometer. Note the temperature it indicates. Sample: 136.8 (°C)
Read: 0 (°C)
